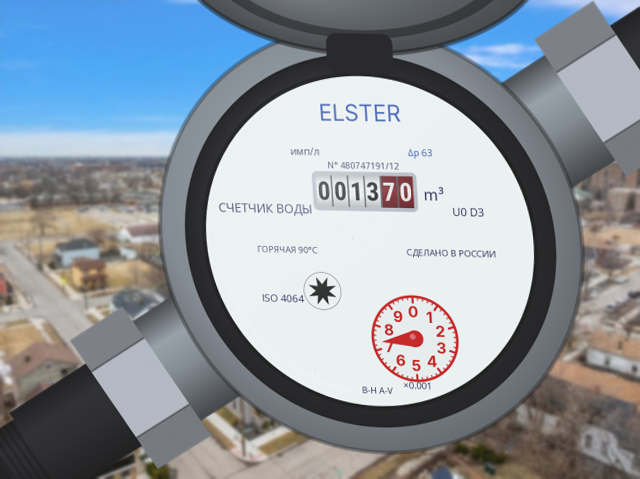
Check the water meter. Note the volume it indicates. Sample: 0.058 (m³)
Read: 13.707 (m³)
